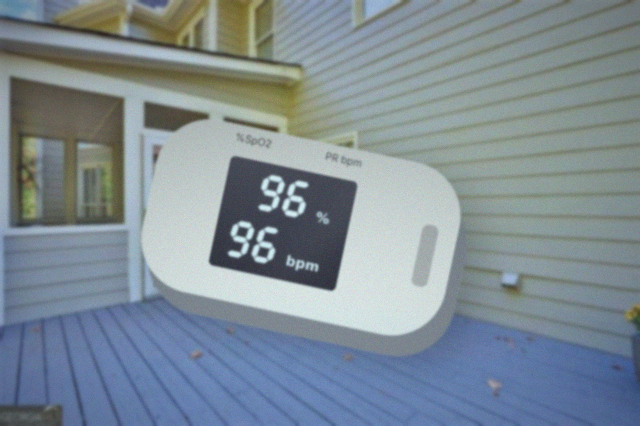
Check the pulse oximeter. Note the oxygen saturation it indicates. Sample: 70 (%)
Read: 96 (%)
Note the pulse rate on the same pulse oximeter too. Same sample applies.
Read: 96 (bpm)
